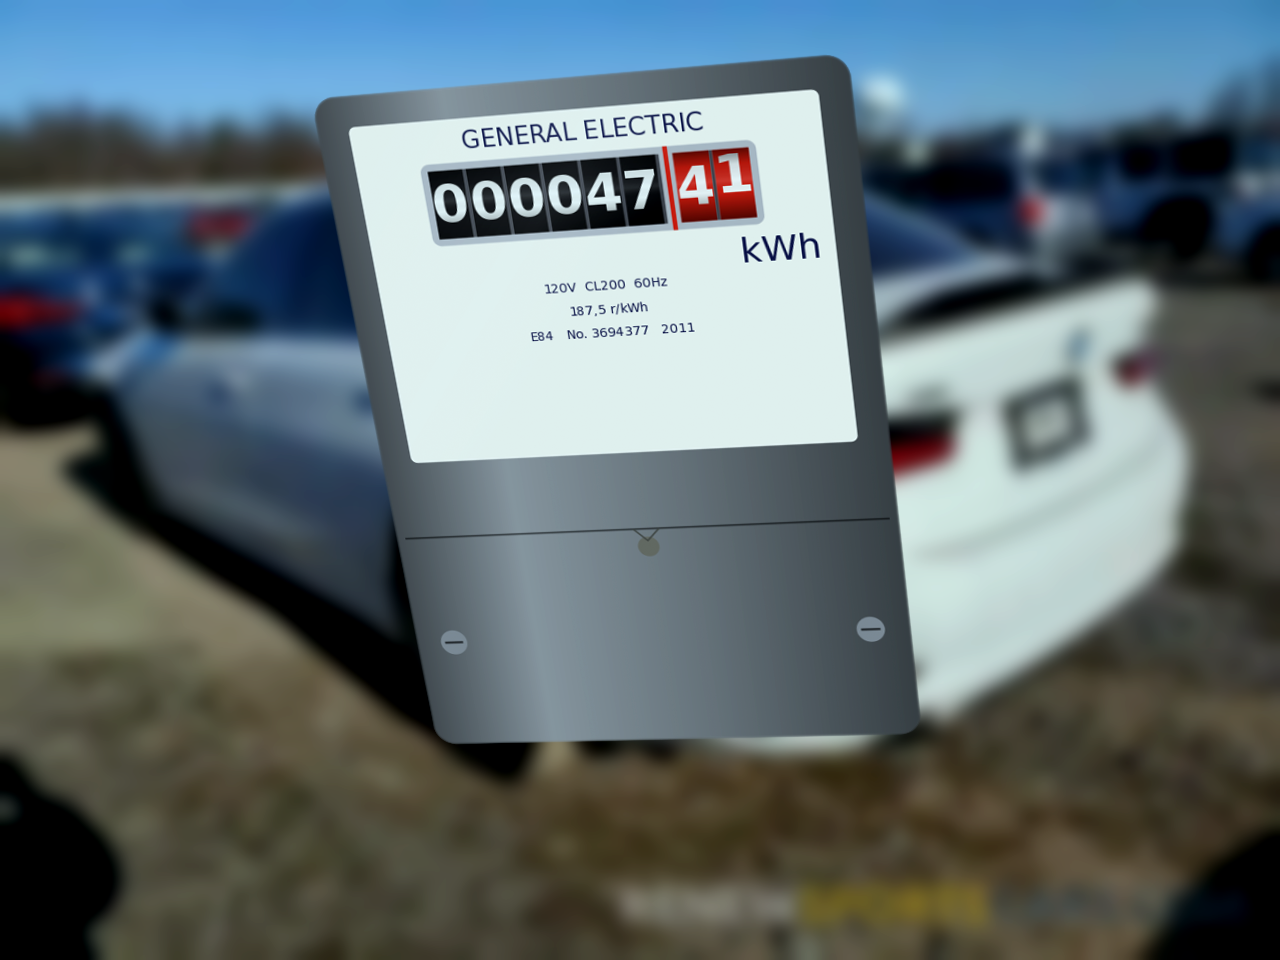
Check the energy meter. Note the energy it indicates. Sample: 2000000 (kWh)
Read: 47.41 (kWh)
